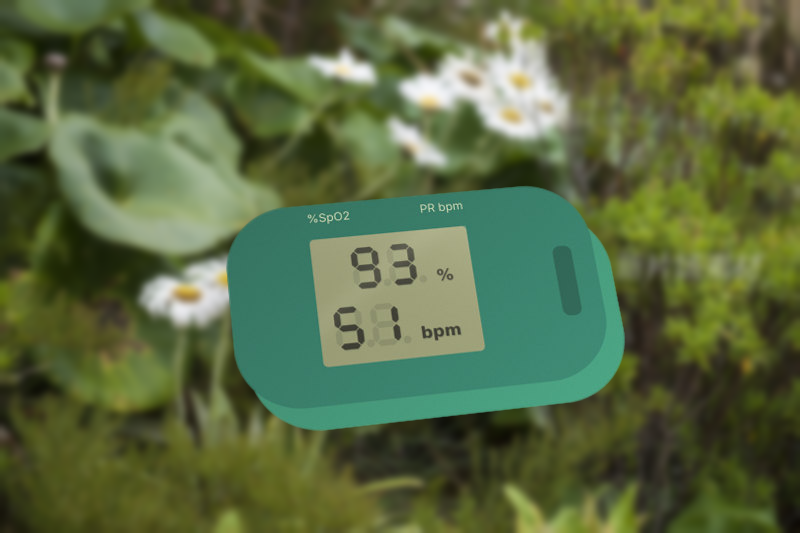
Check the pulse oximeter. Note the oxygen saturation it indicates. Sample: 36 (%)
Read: 93 (%)
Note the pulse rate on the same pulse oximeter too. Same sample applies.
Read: 51 (bpm)
